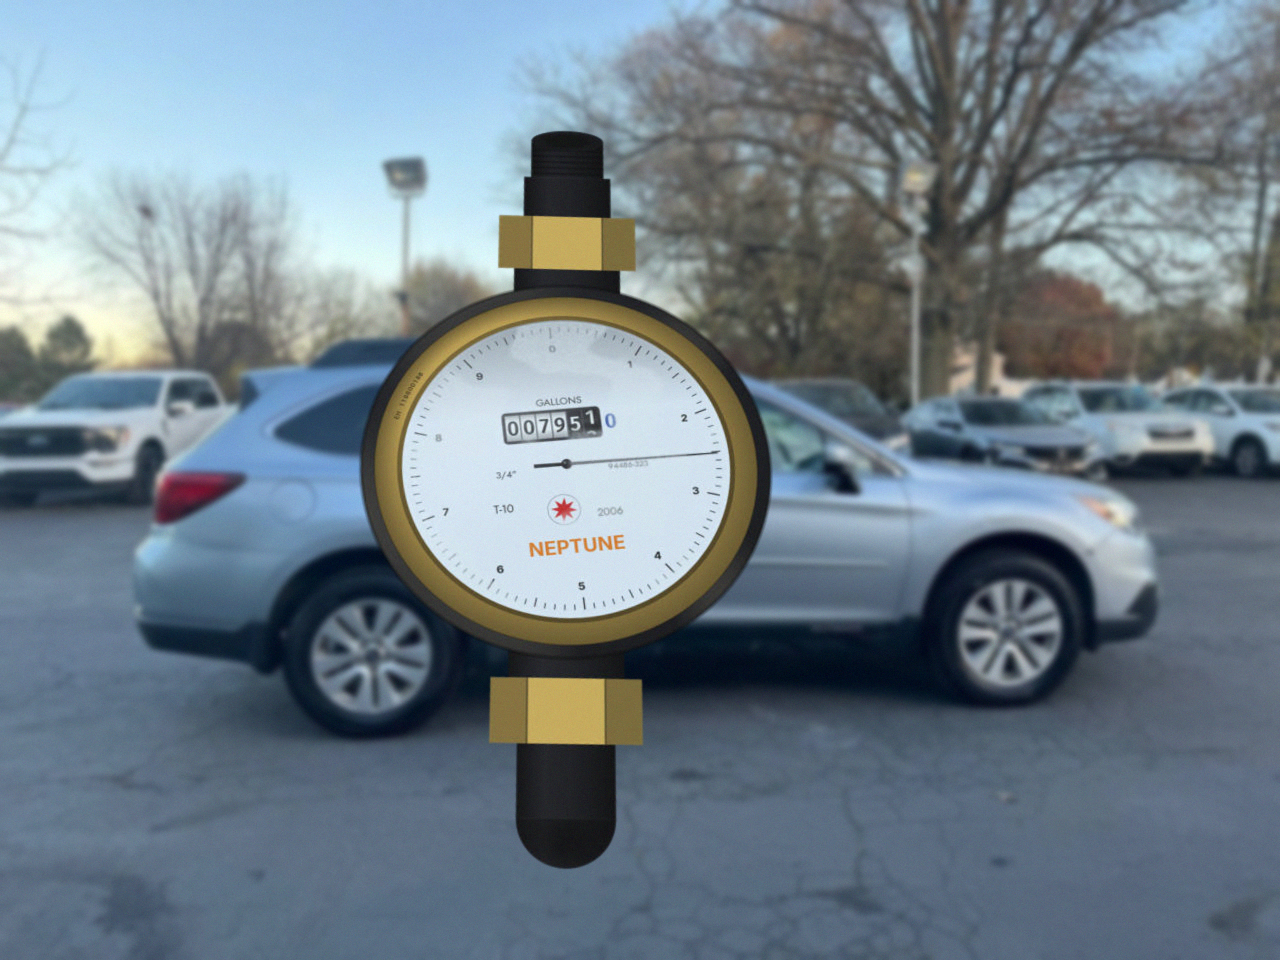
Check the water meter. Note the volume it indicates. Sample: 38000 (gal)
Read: 79512.5 (gal)
